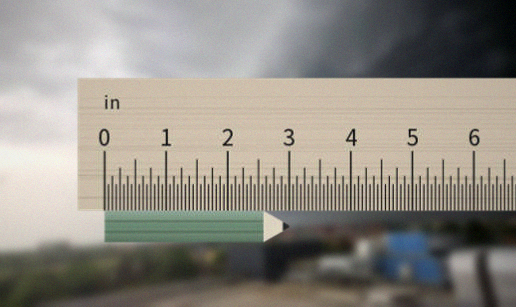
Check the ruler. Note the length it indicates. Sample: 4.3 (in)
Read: 3 (in)
